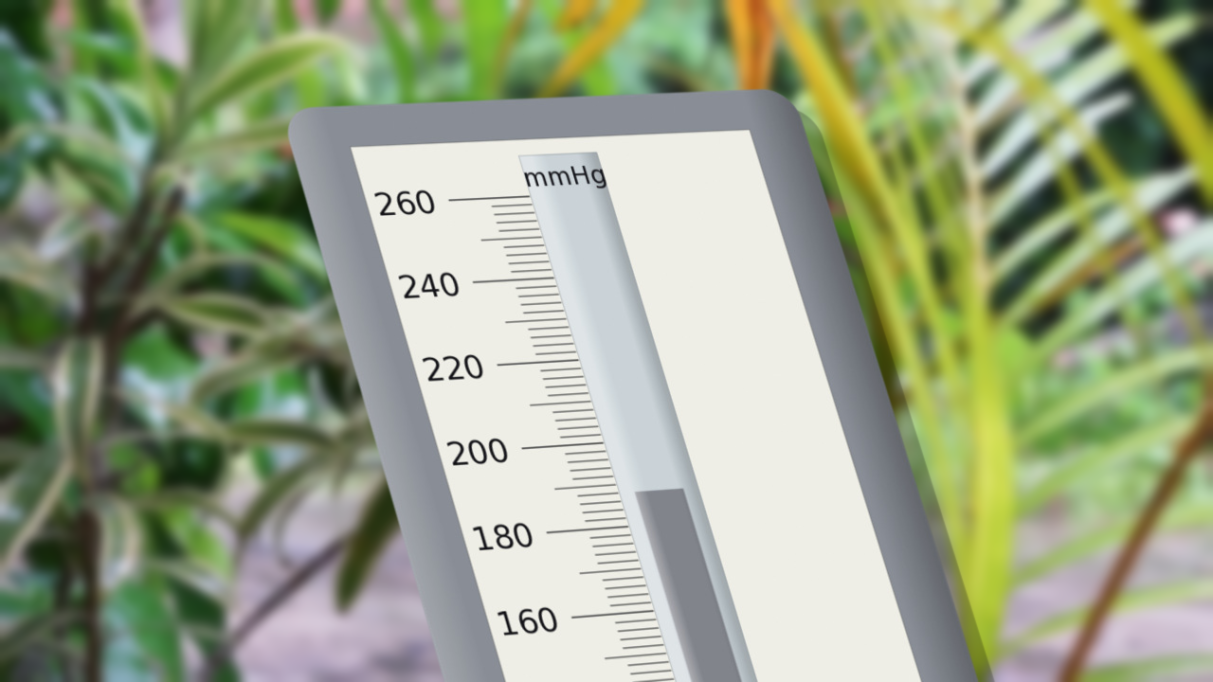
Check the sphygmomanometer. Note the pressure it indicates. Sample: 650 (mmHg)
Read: 188 (mmHg)
